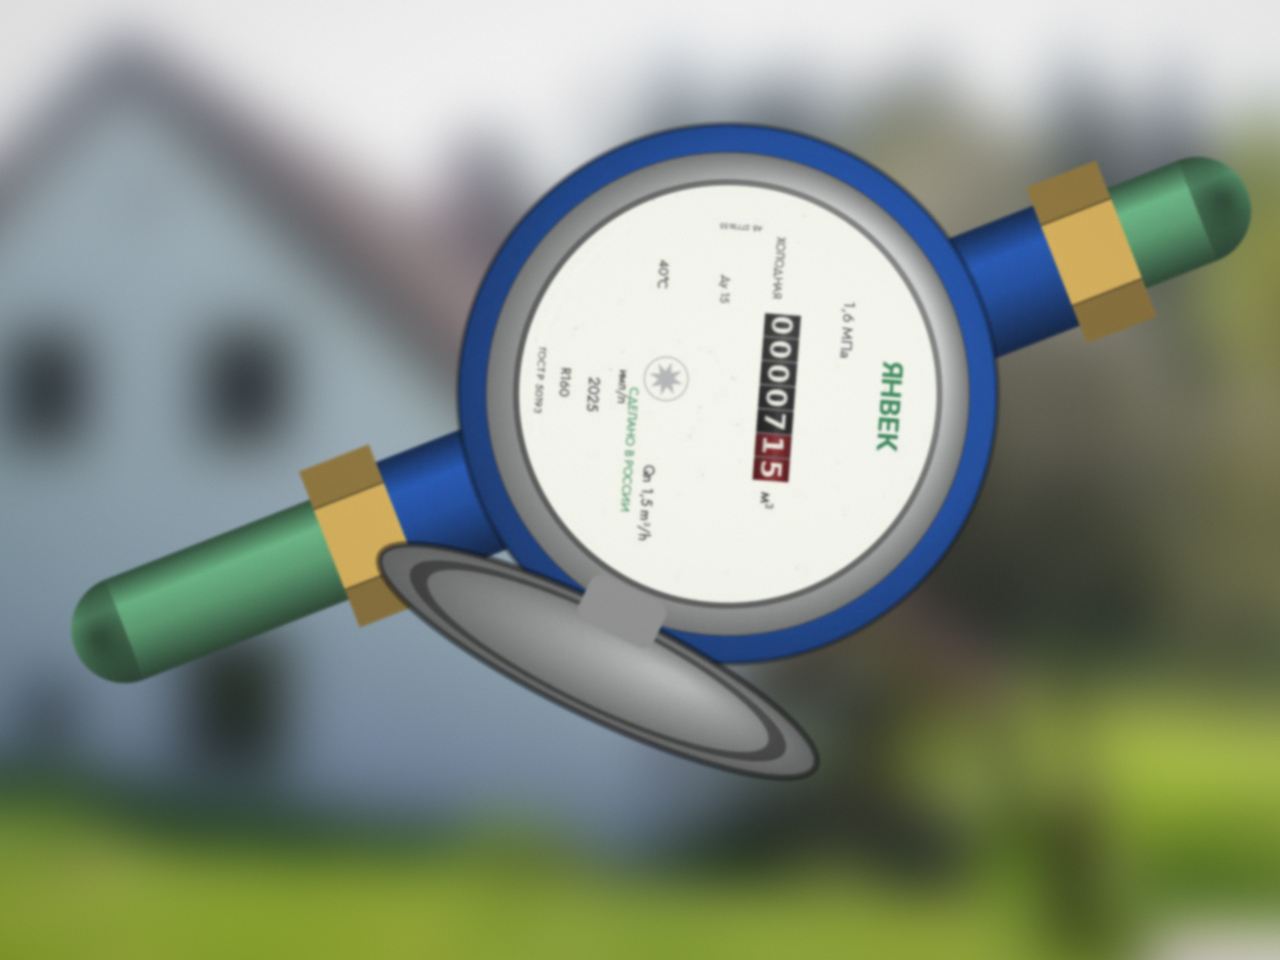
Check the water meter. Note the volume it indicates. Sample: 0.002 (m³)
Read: 7.15 (m³)
